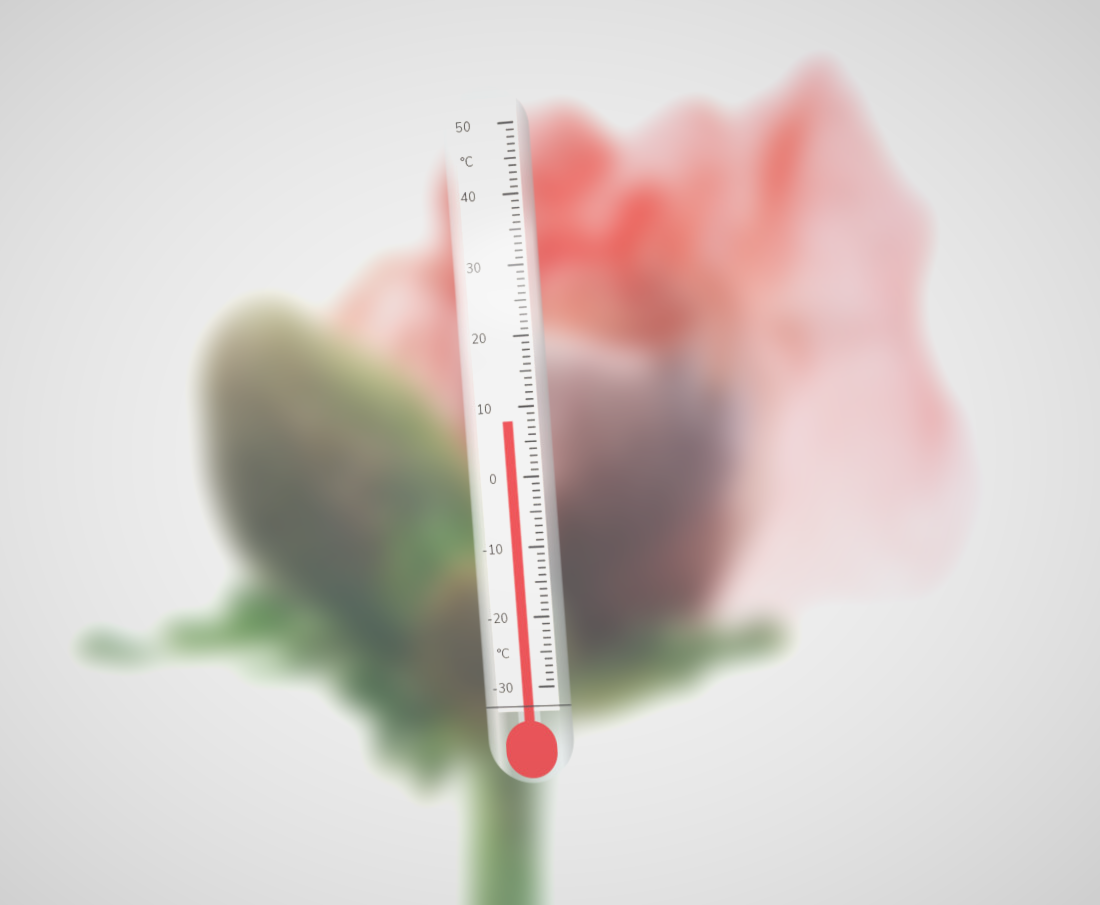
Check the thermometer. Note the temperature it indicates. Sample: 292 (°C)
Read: 8 (°C)
